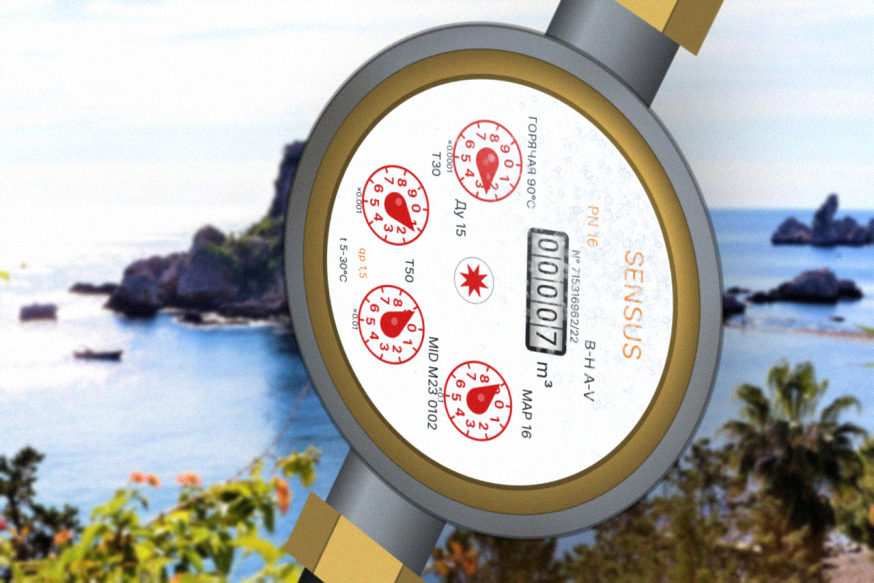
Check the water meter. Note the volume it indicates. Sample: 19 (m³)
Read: 7.8912 (m³)
